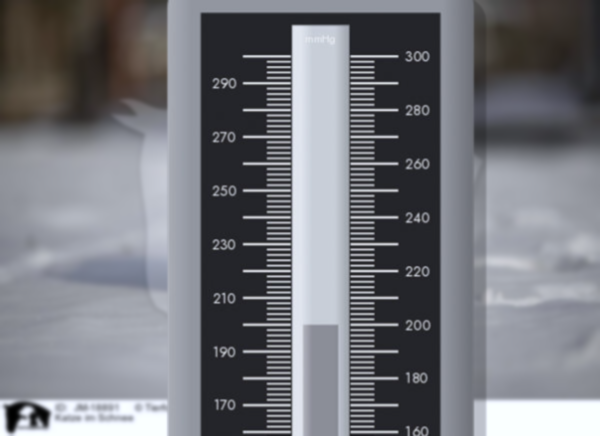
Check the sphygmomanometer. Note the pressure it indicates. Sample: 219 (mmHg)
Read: 200 (mmHg)
